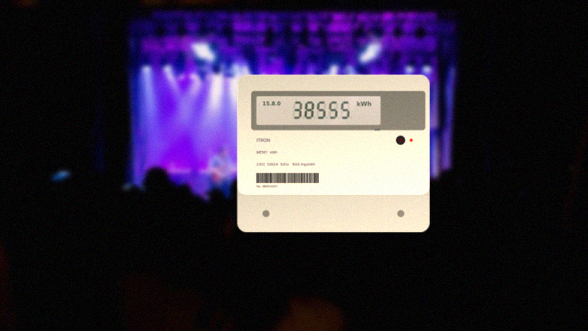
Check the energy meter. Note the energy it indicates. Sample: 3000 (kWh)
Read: 38555 (kWh)
